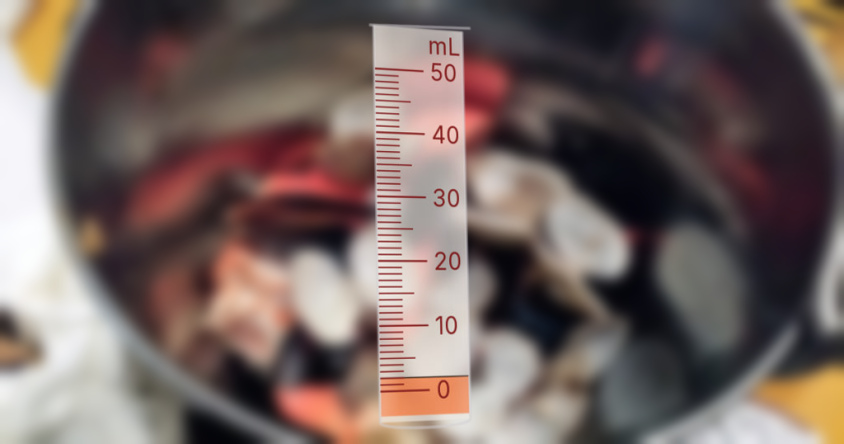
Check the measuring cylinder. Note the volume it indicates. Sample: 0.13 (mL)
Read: 2 (mL)
